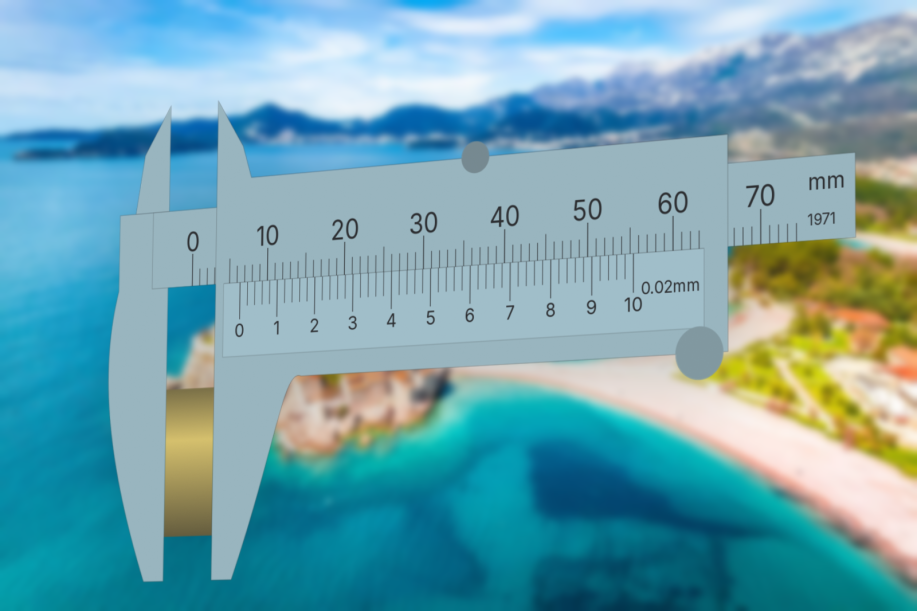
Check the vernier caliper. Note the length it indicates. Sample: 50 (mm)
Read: 6.4 (mm)
